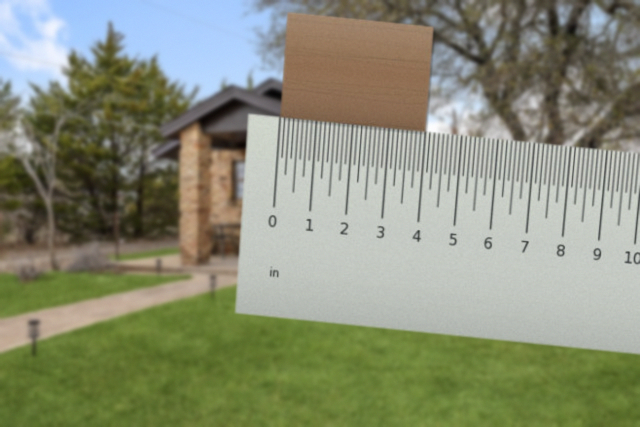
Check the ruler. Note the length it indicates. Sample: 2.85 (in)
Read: 4 (in)
